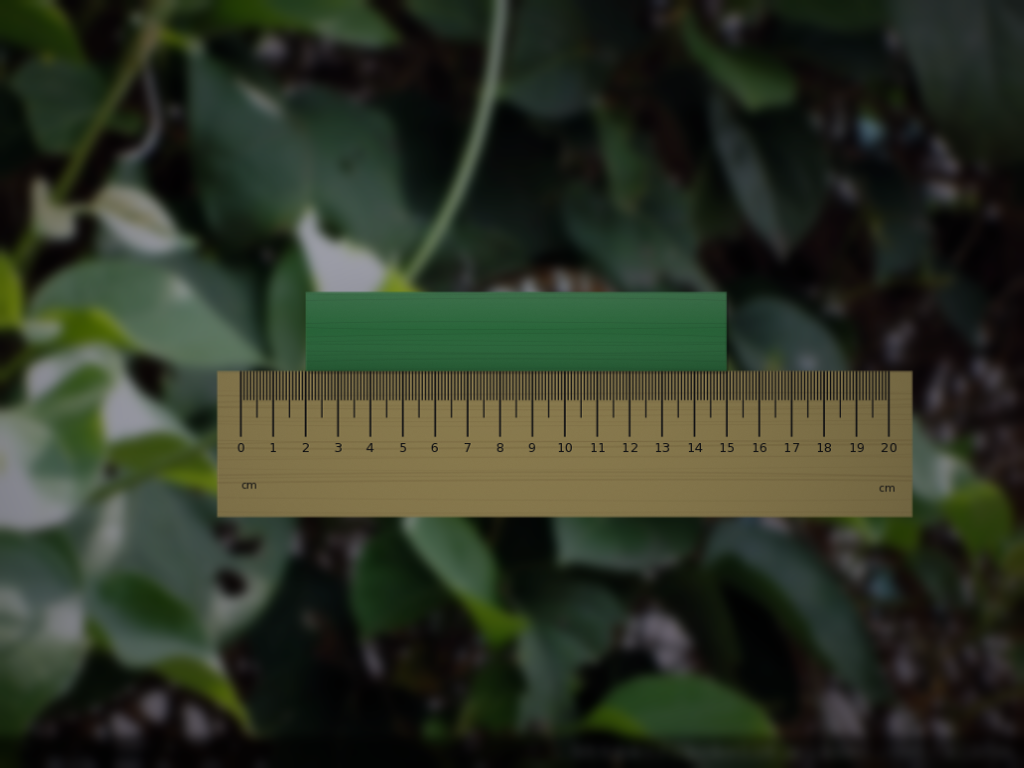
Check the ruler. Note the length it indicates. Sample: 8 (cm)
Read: 13 (cm)
